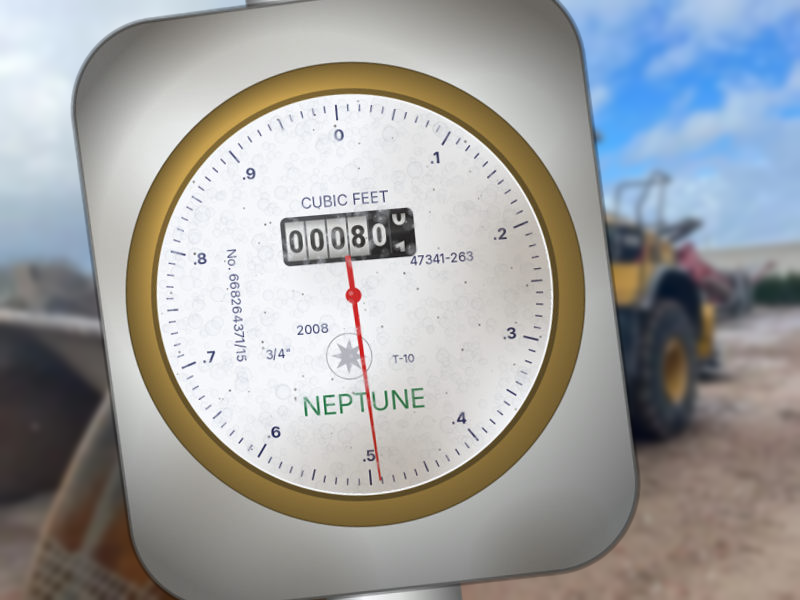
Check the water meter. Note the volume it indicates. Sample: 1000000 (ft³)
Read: 800.49 (ft³)
